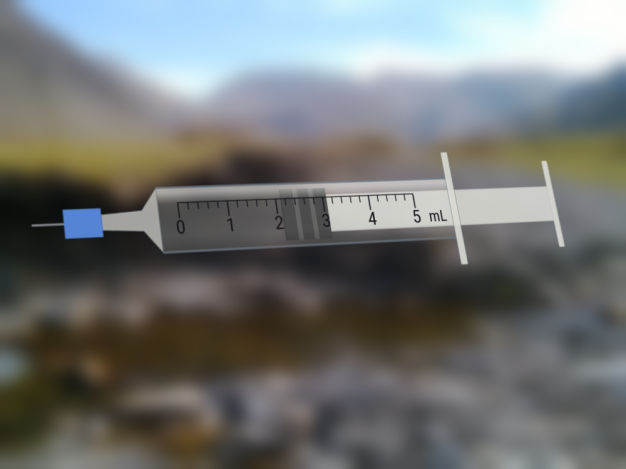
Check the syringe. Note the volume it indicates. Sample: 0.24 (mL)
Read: 2.1 (mL)
